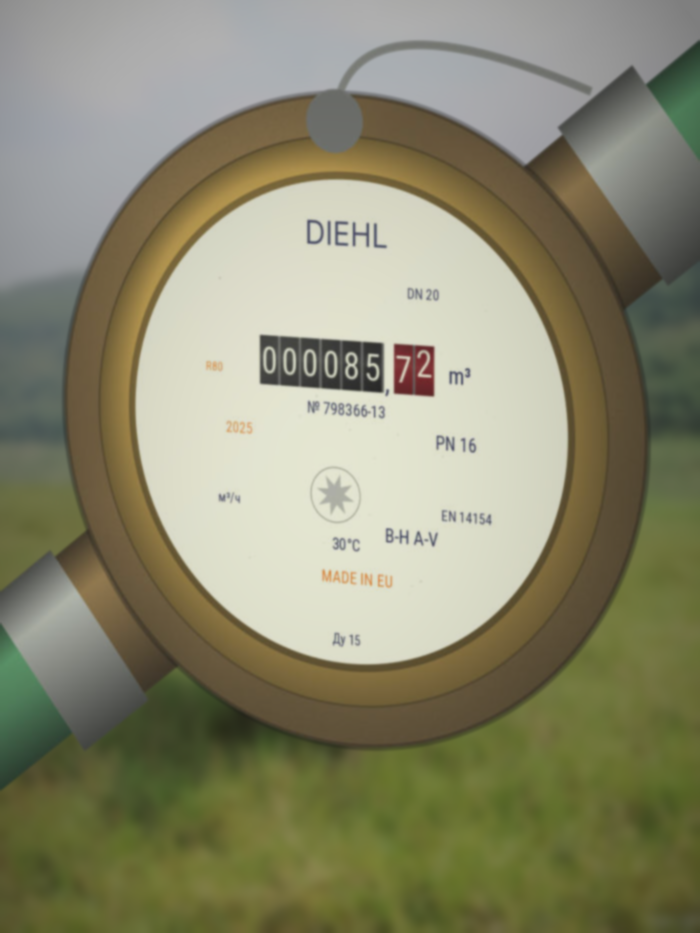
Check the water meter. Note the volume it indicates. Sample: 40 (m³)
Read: 85.72 (m³)
